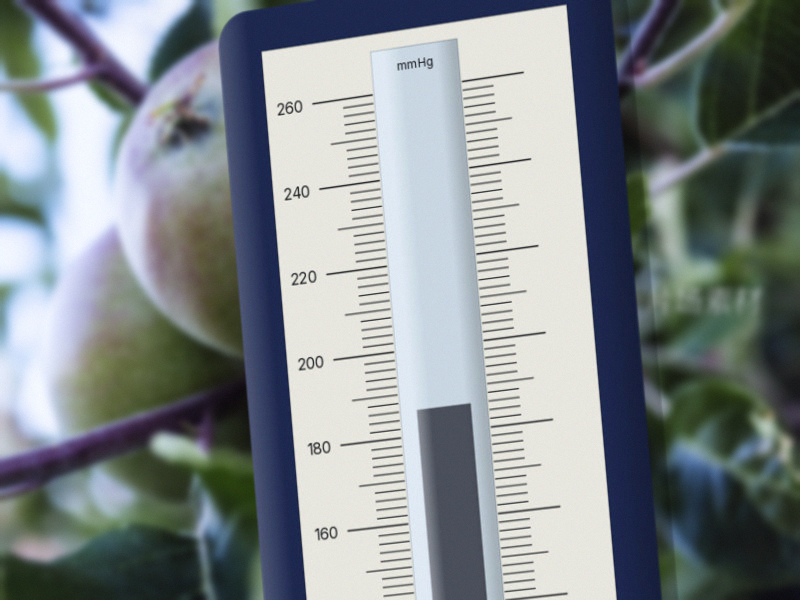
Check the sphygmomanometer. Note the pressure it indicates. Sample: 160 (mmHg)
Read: 186 (mmHg)
